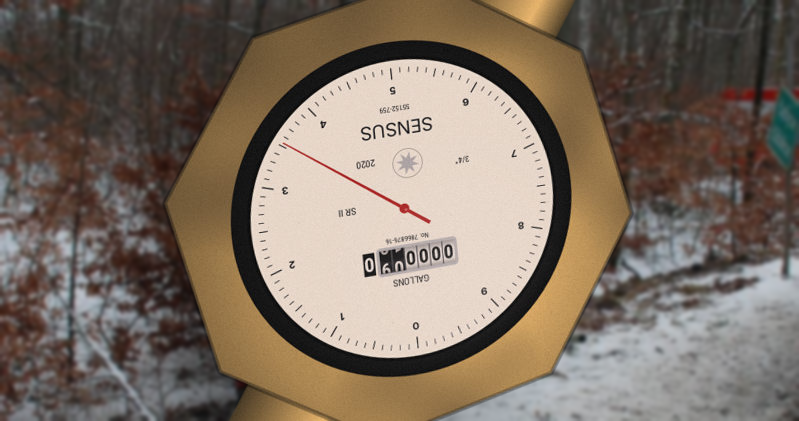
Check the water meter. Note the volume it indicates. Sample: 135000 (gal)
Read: 93.5 (gal)
